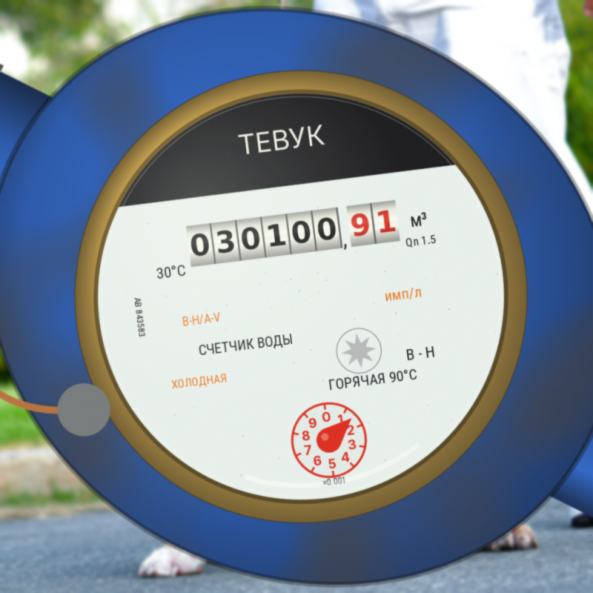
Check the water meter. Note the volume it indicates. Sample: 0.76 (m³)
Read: 30100.911 (m³)
